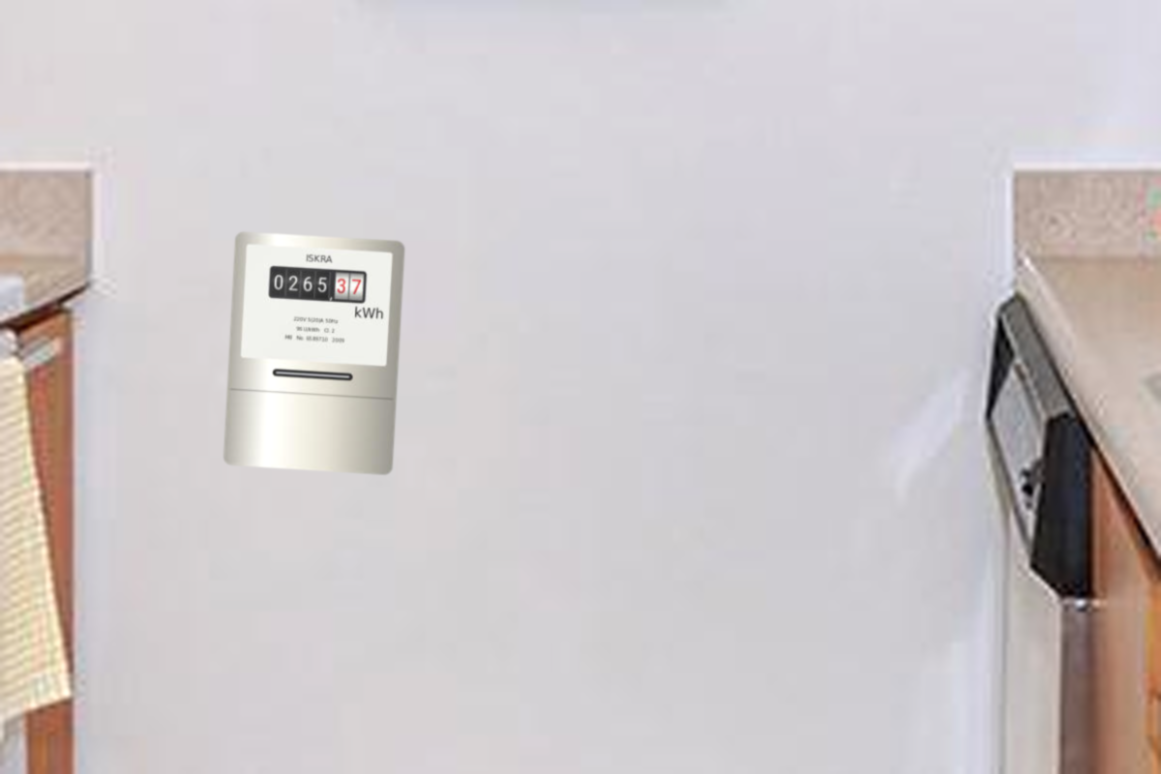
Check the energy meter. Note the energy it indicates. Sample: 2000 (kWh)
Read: 265.37 (kWh)
